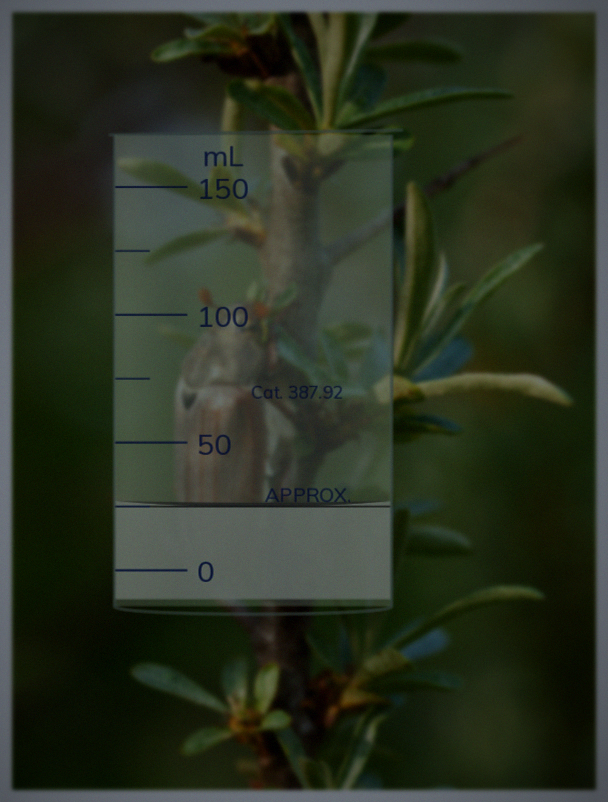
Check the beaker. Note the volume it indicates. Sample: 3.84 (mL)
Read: 25 (mL)
